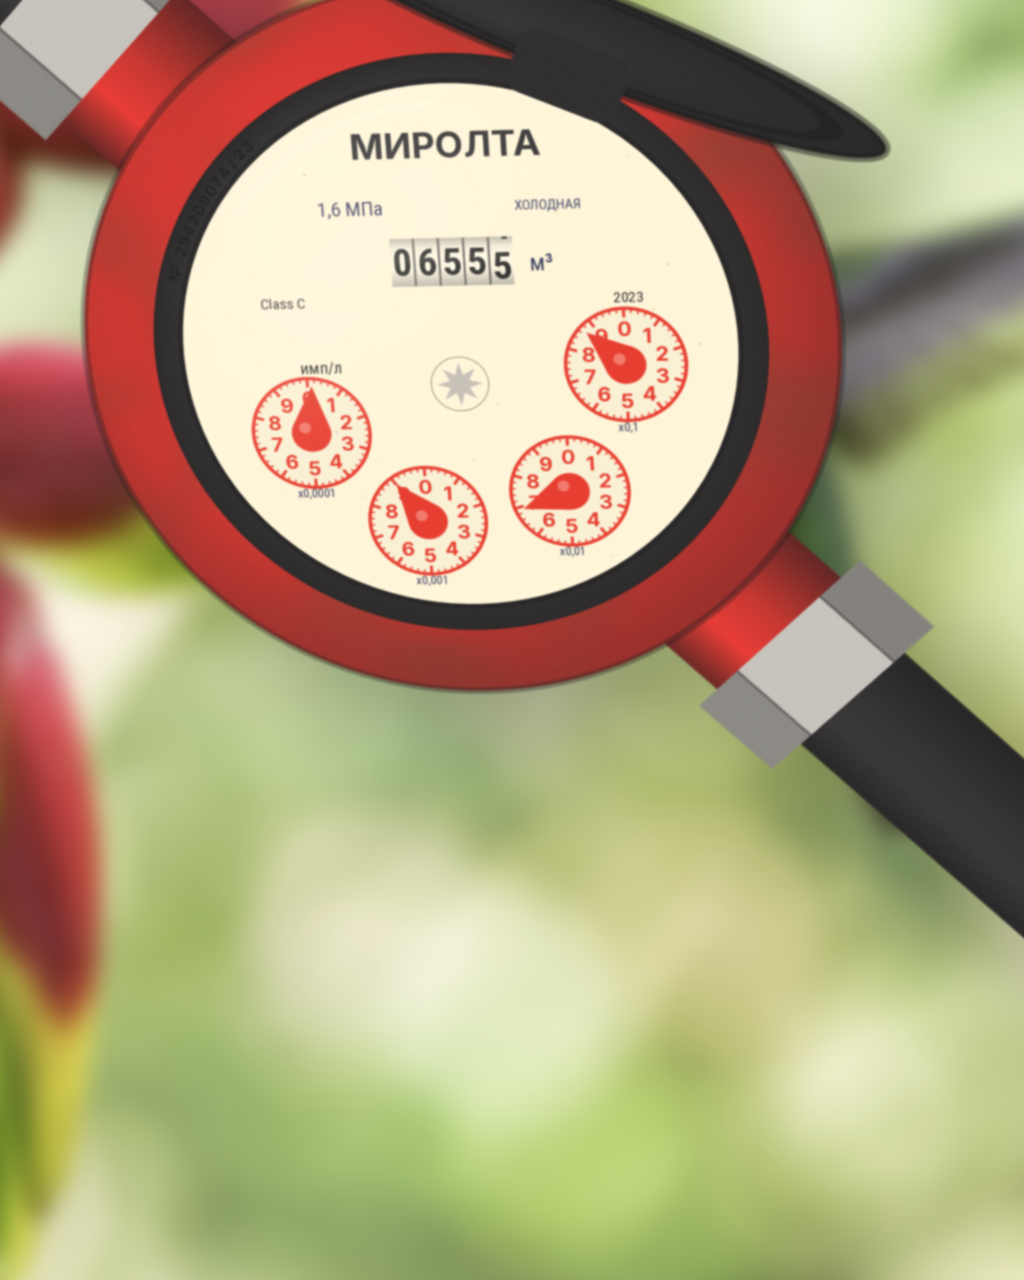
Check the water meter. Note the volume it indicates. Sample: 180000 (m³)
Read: 6554.8690 (m³)
